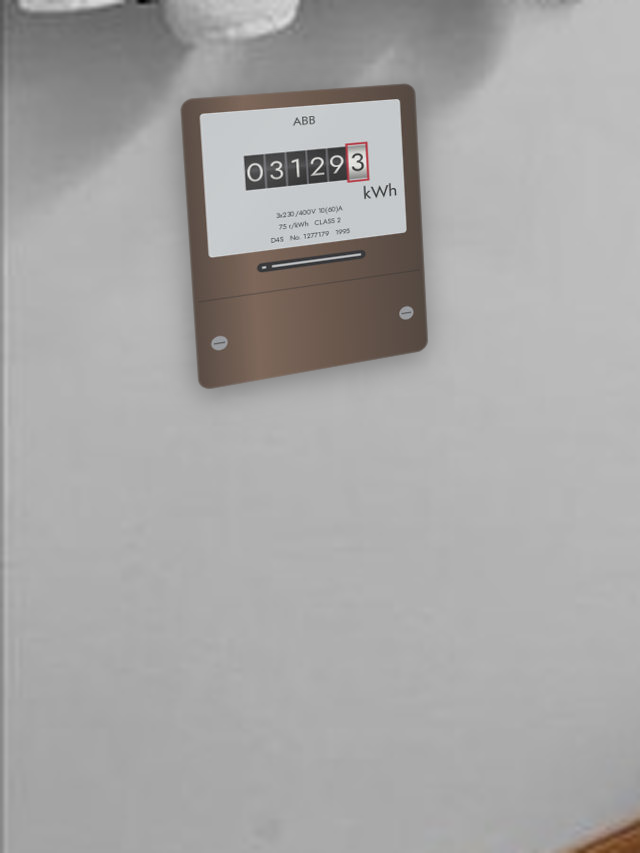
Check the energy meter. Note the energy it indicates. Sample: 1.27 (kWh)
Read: 3129.3 (kWh)
